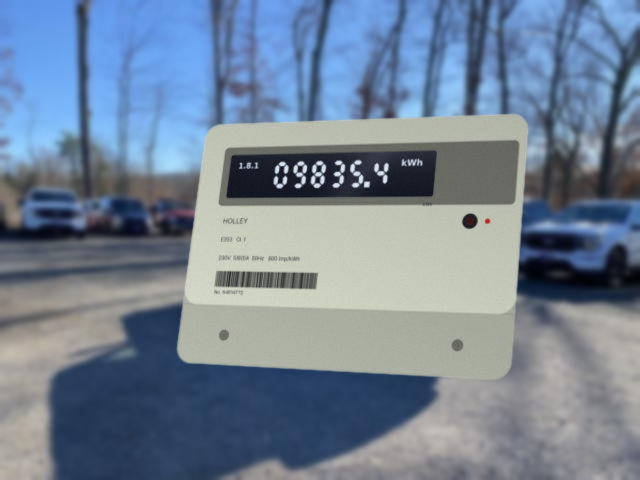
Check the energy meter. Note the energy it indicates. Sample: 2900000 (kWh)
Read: 9835.4 (kWh)
